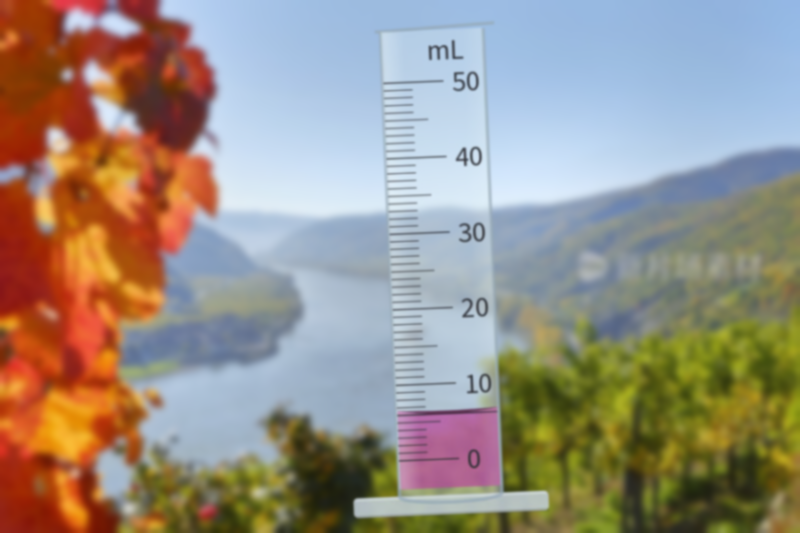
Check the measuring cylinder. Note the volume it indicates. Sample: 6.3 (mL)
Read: 6 (mL)
